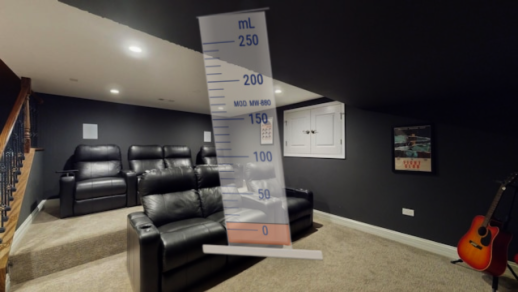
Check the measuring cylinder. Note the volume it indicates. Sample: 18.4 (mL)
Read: 10 (mL)
